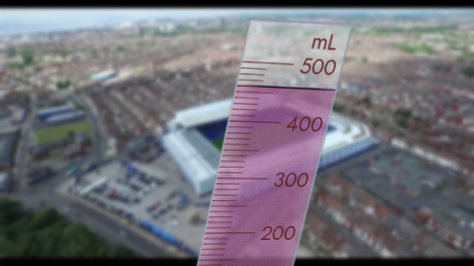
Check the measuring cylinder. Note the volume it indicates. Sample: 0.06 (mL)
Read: 460 (mL)
